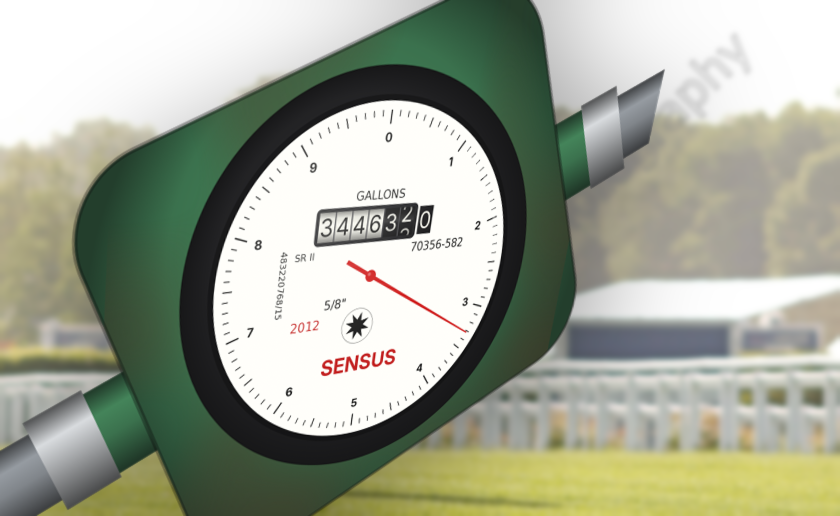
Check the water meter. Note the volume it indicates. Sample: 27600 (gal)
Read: 3446323.3 (gal)
